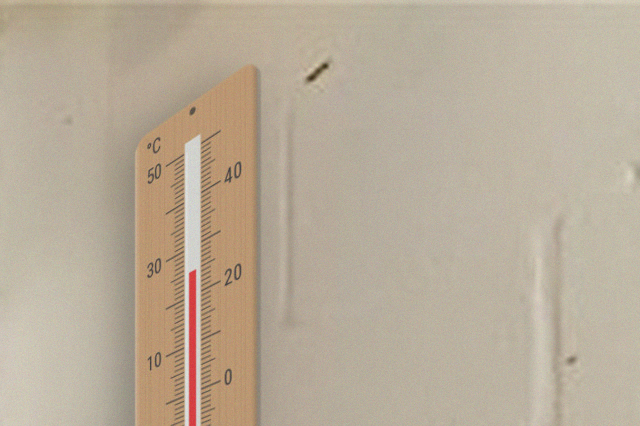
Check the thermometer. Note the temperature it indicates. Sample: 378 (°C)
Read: 25 (°C)
